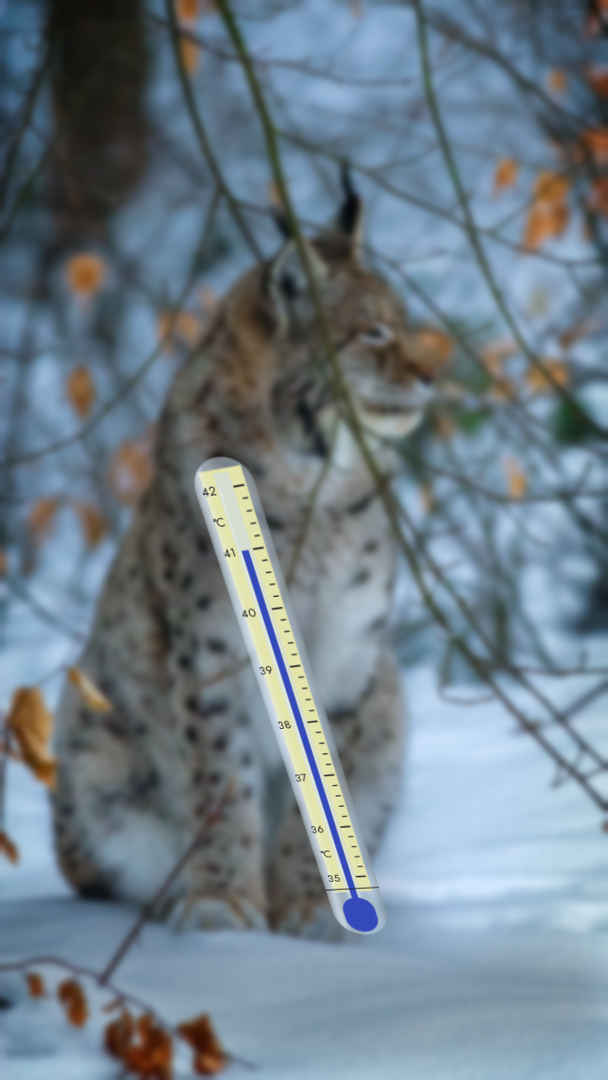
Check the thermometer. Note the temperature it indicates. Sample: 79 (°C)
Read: 41 (°C)
